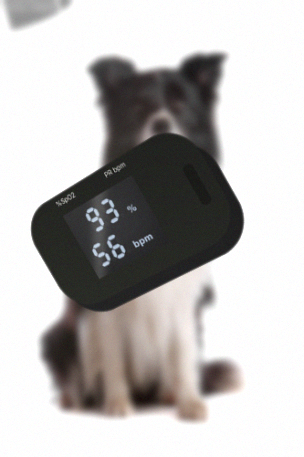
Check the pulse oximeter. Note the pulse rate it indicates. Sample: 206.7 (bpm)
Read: 56 (bpm)
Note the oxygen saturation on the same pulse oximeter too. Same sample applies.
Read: 93 (%)
